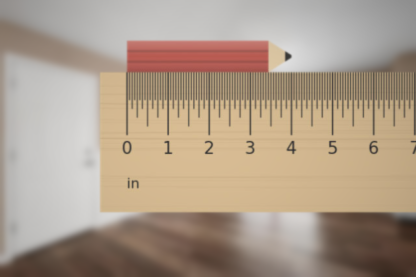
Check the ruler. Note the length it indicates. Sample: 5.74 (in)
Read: 4 (in)
